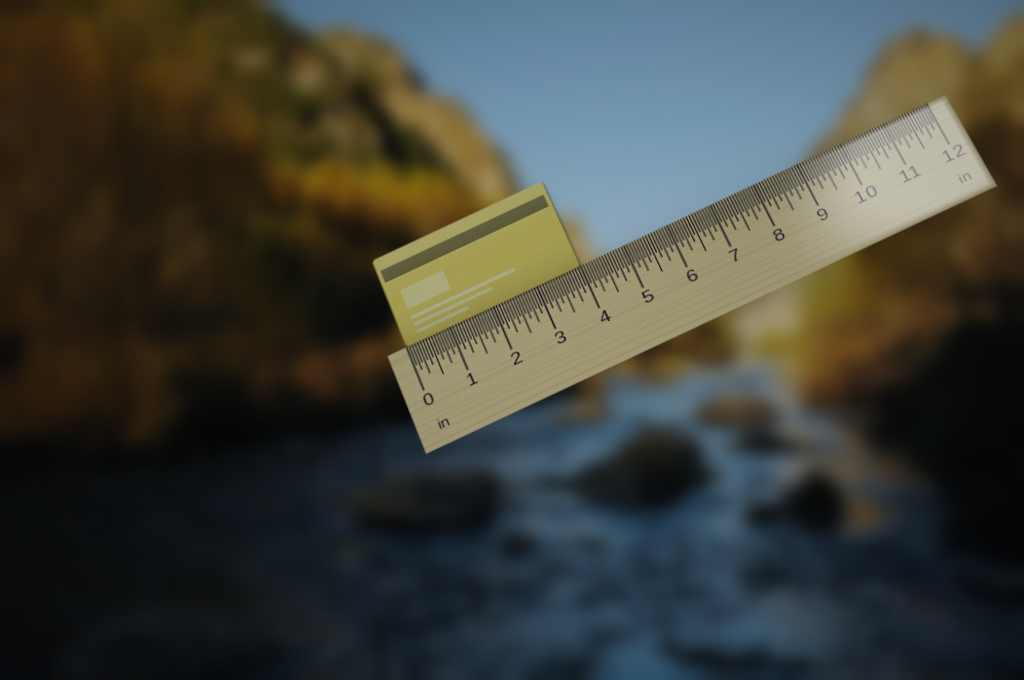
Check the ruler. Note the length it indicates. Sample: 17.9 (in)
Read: 4 (in)
